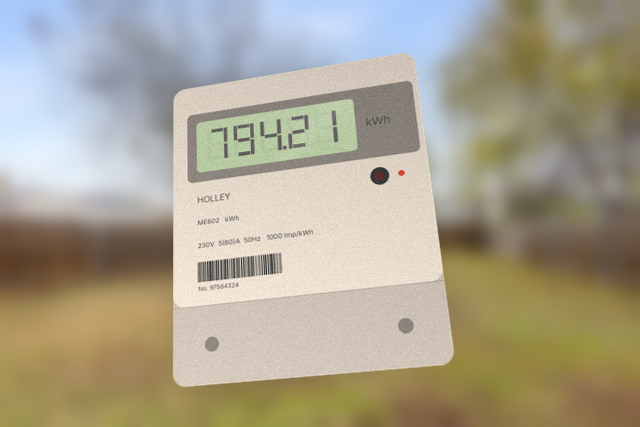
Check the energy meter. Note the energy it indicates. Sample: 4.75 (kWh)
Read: 794.21 (kWh)
